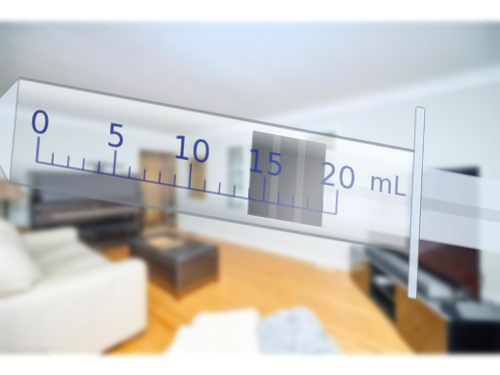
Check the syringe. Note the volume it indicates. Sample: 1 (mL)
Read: 14 (mL)
